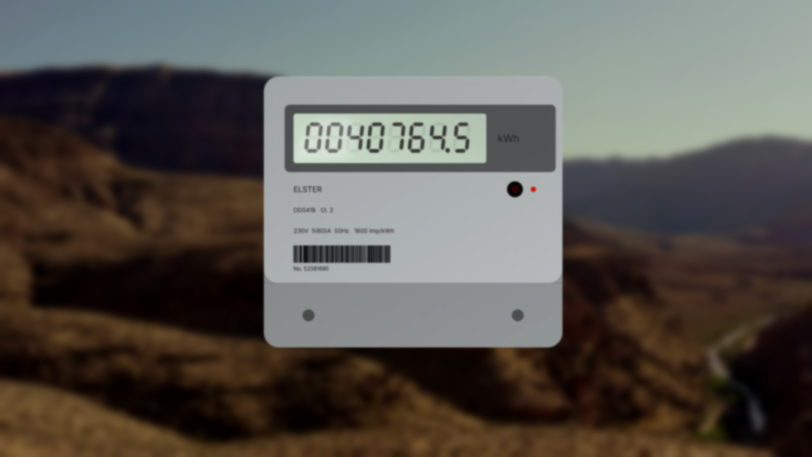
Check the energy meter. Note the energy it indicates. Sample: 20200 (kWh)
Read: 40764.5 (kWh)
